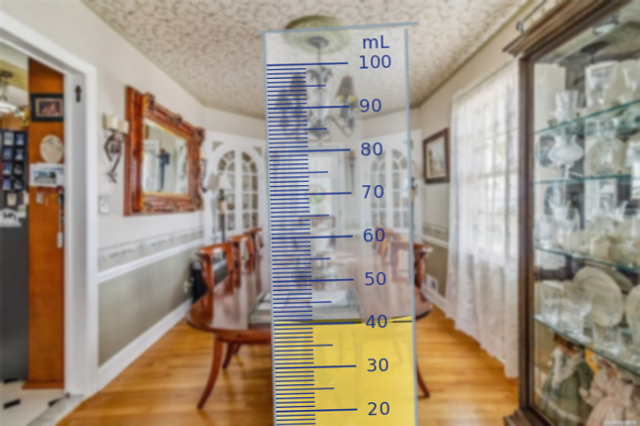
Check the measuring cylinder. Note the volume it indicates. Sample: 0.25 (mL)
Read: 40 (mL)
